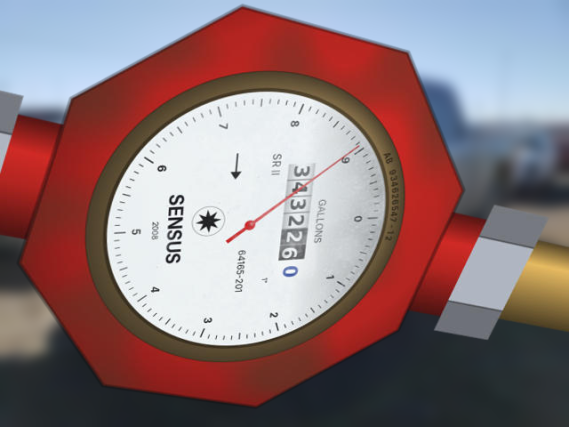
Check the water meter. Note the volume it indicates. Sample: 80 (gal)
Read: 3432258.9 (gal)
